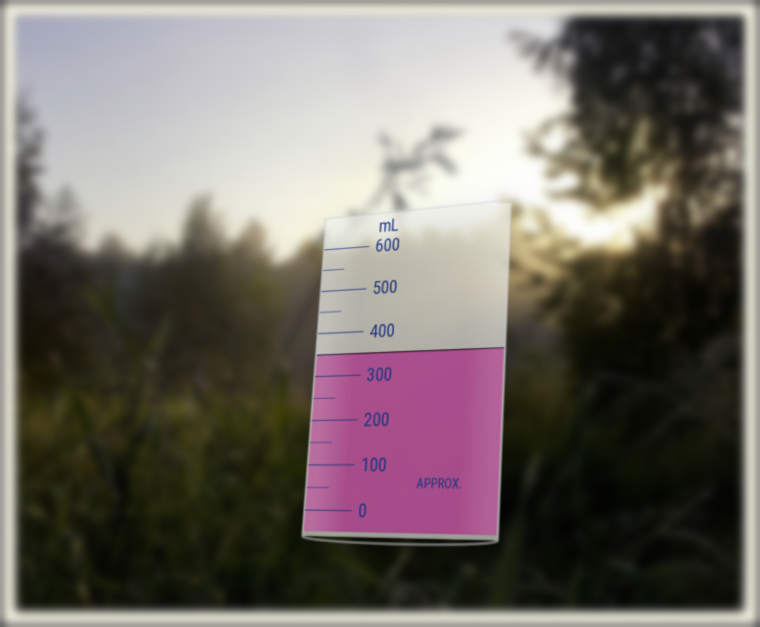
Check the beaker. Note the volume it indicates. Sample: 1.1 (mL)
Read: 350 (mL)
